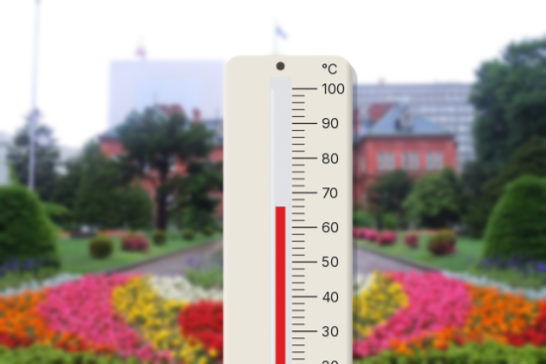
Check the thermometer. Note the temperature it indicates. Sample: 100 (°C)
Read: 66 (°C)
